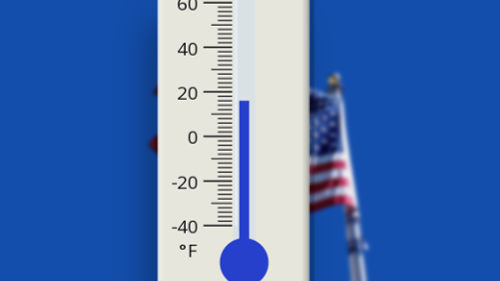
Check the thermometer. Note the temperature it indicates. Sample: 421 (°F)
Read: 16 (°F)
